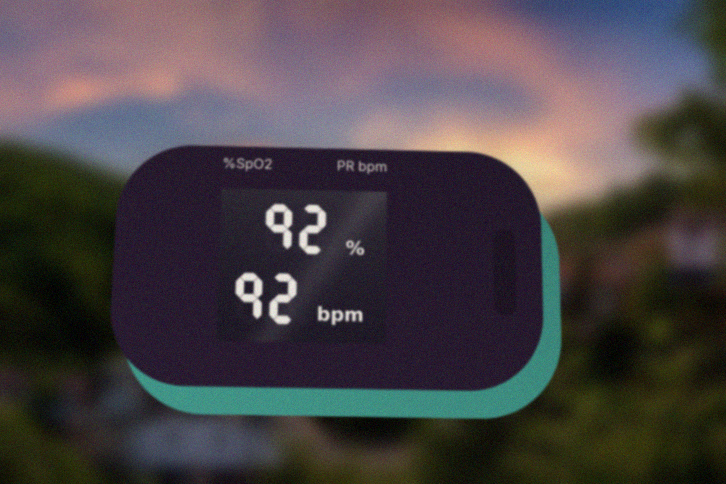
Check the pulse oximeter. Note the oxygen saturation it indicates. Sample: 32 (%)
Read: 92 (%)
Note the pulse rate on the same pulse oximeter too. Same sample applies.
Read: 92 (bpm)
